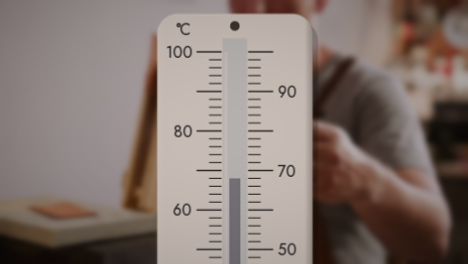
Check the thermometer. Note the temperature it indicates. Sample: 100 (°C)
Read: 68 (°C)
